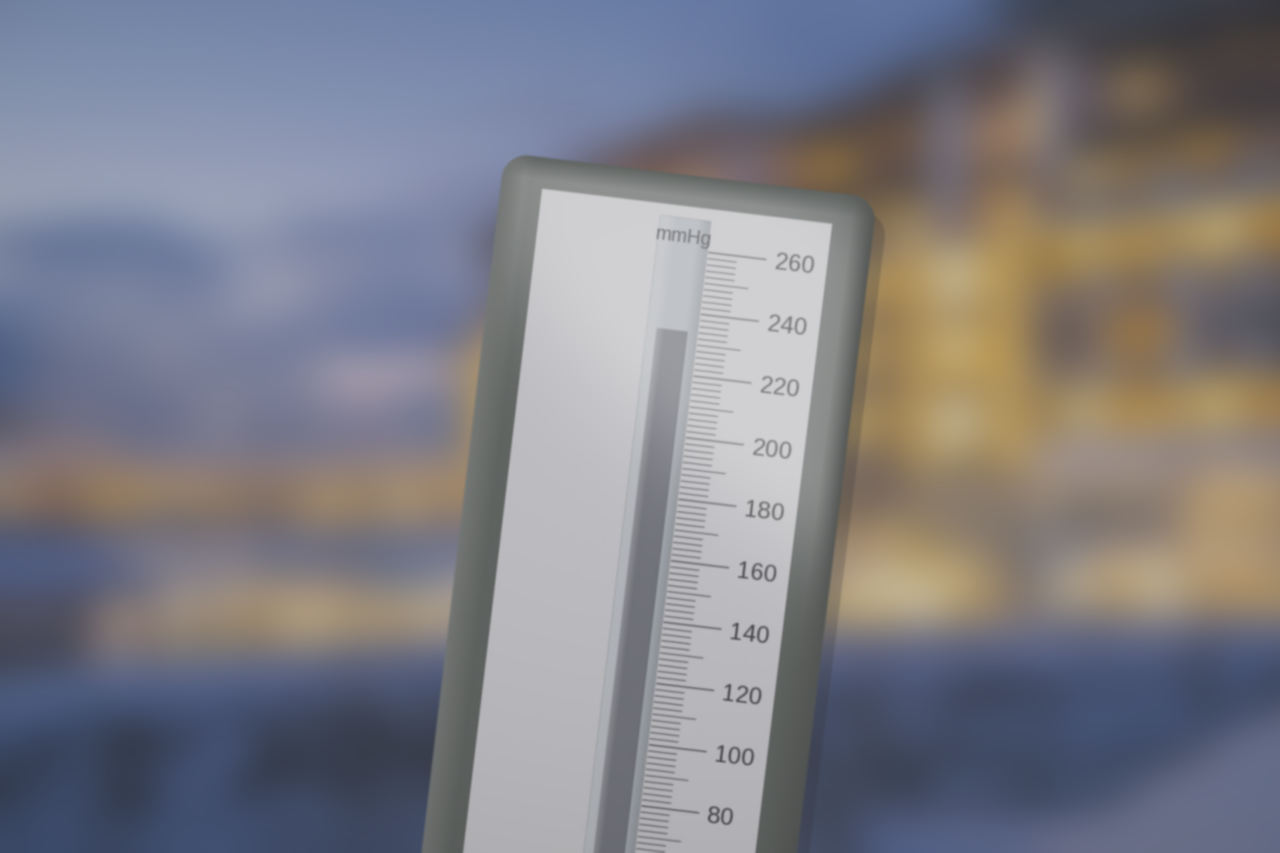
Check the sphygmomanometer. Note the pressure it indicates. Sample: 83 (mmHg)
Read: 234 (mmHg)
